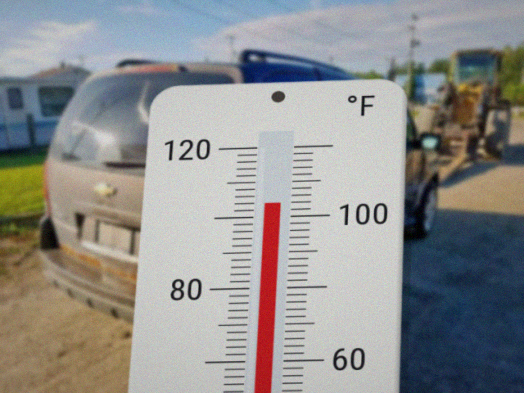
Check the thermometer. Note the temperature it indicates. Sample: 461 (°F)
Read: 104 (°F)
